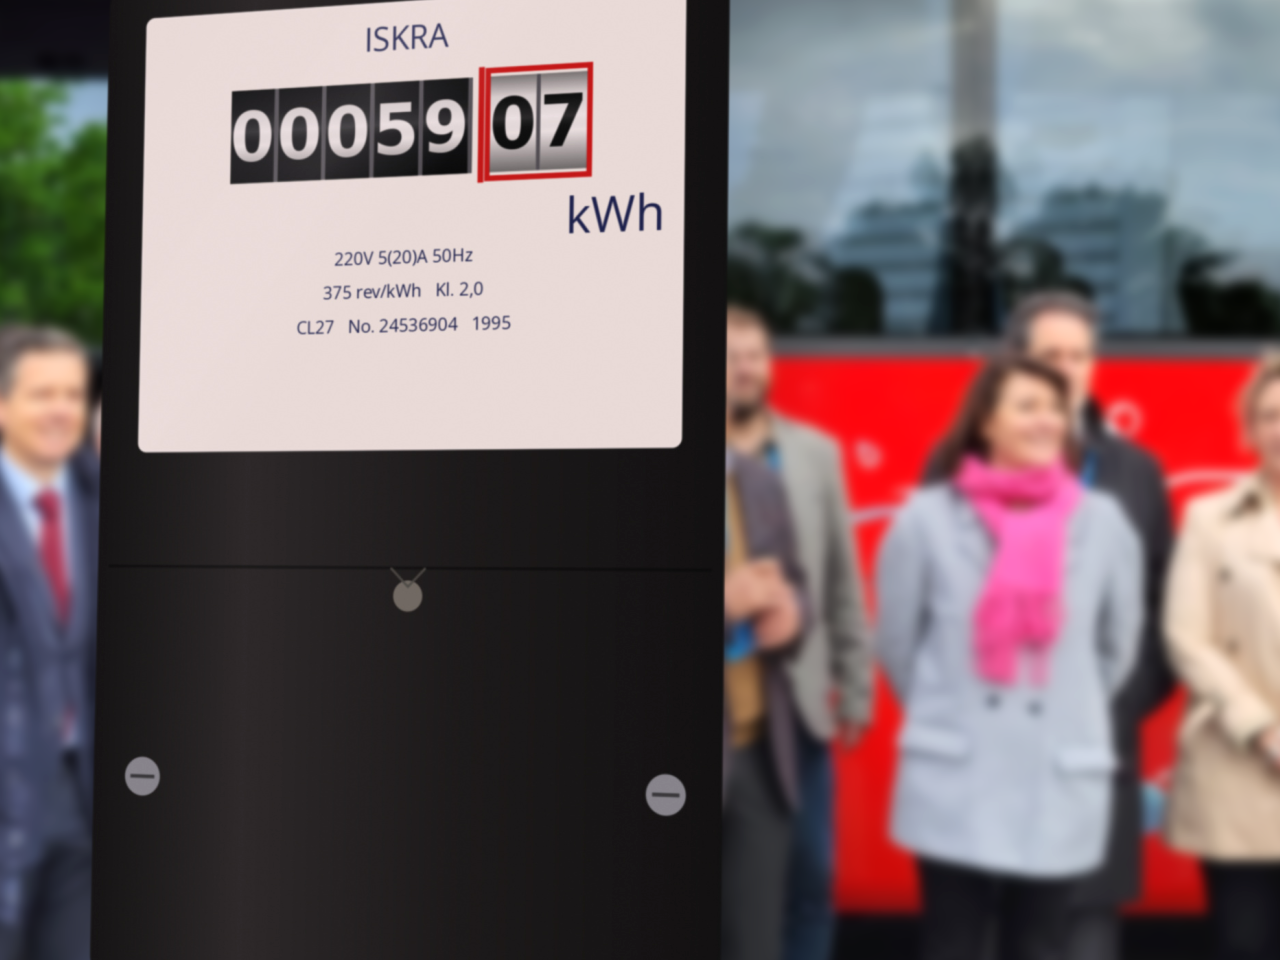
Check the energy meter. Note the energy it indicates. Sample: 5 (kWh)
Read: 59.07 (kWh)
